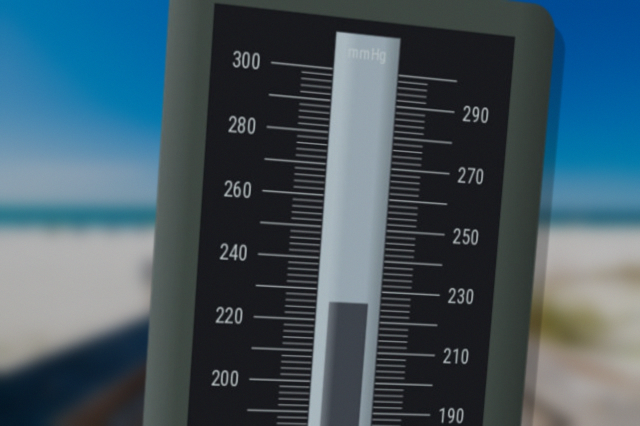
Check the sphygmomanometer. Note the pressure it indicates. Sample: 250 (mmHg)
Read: 226 (mmHg)
